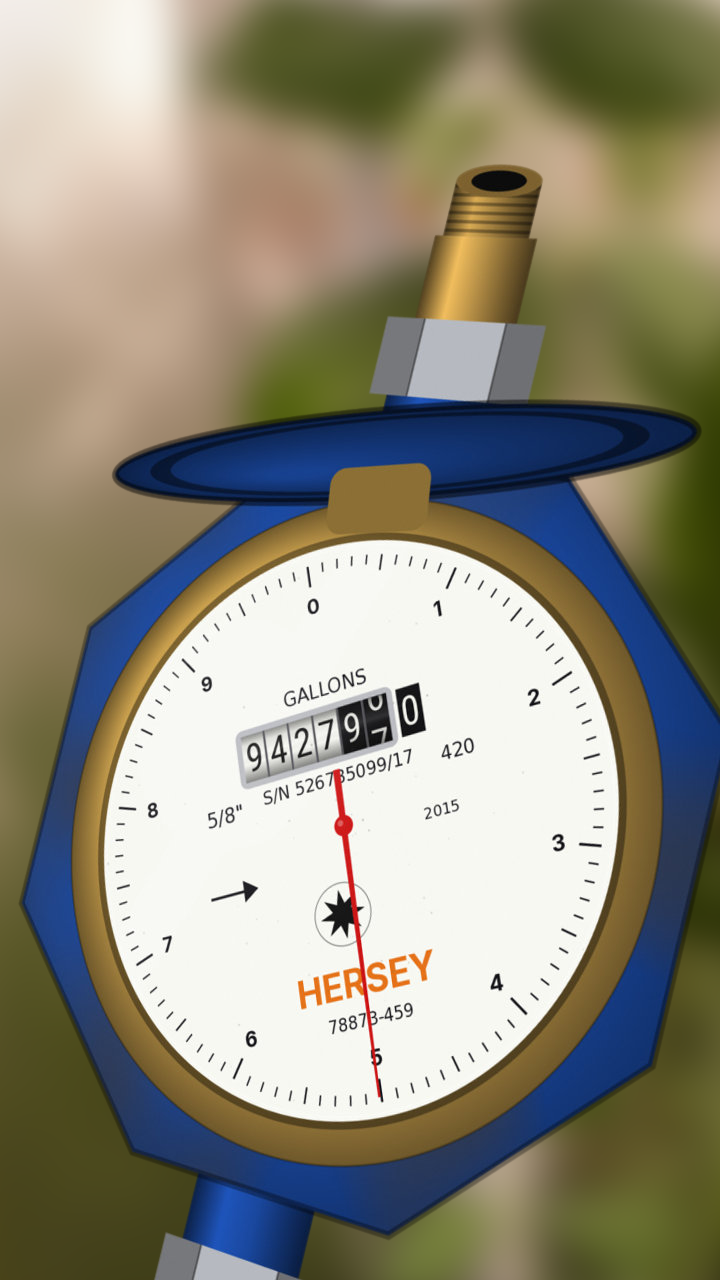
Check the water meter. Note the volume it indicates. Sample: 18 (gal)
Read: 9427965.0 (gal)
